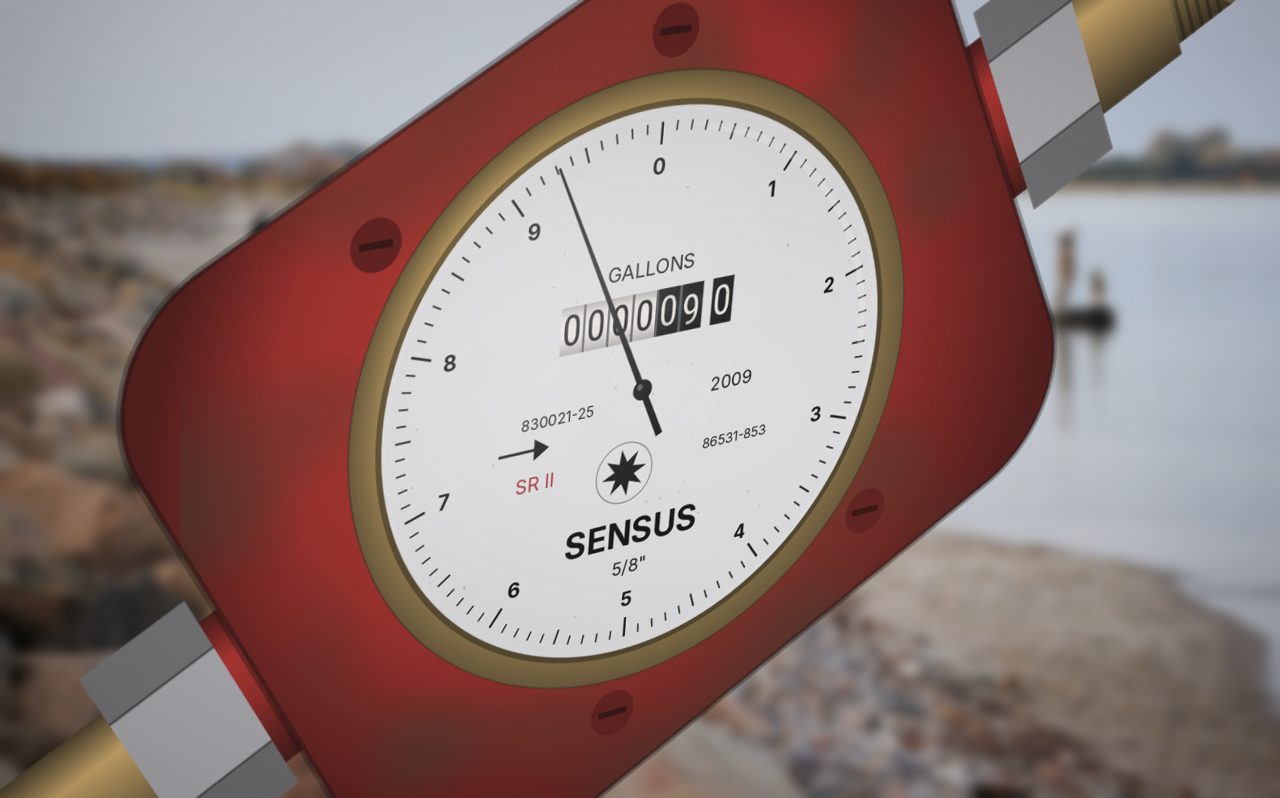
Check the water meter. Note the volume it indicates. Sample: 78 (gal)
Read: 89.3 (gal)
